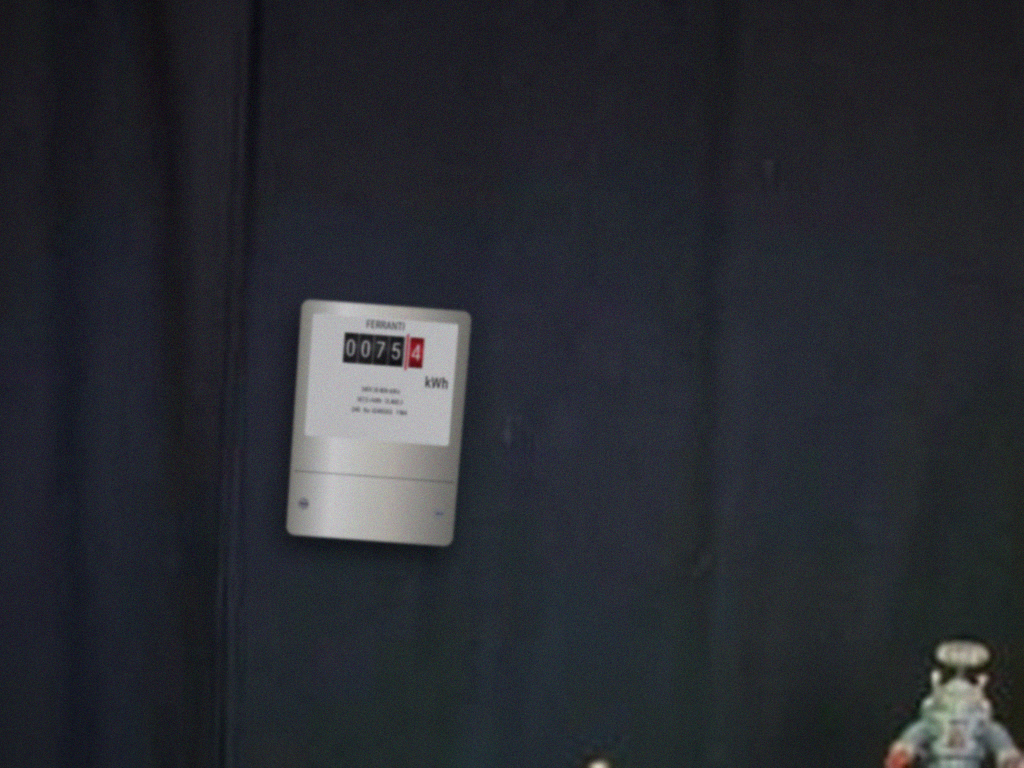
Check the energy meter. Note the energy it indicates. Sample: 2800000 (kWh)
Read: 75.4 (kWh)
